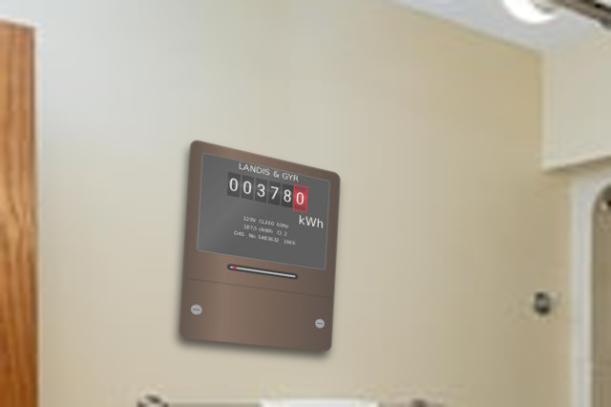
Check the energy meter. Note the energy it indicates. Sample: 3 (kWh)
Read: 378.0 (kWh)
